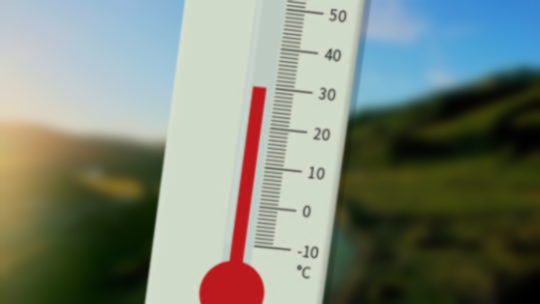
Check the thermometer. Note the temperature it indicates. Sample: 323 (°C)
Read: 30 (°C)
